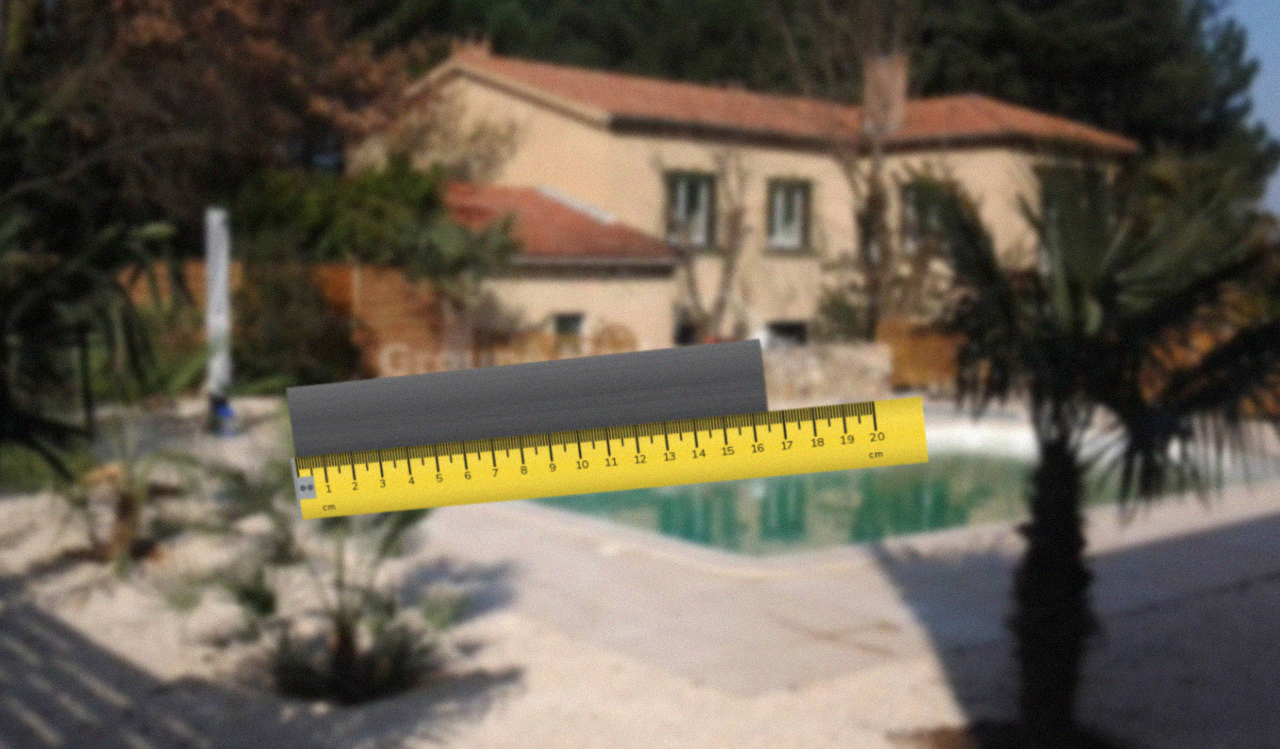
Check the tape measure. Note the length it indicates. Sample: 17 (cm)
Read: 16.5 (cm)
